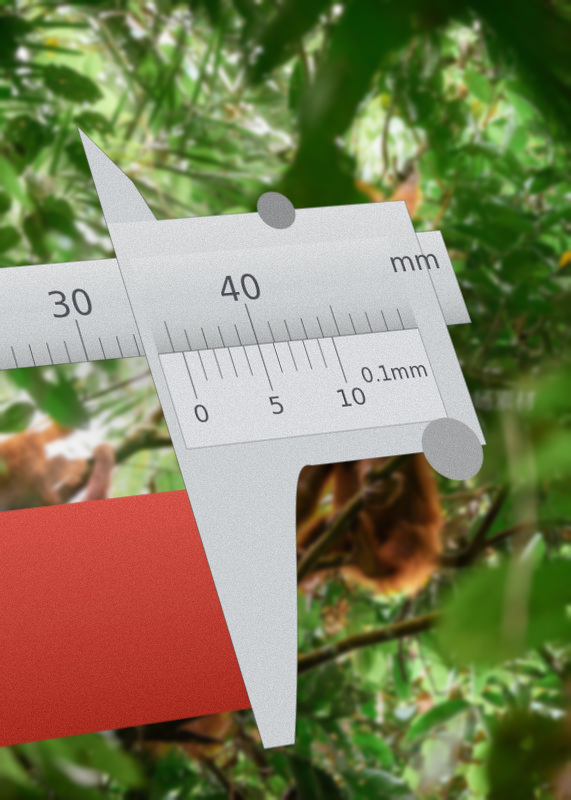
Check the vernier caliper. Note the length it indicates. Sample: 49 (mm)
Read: 35.5 (mm)
